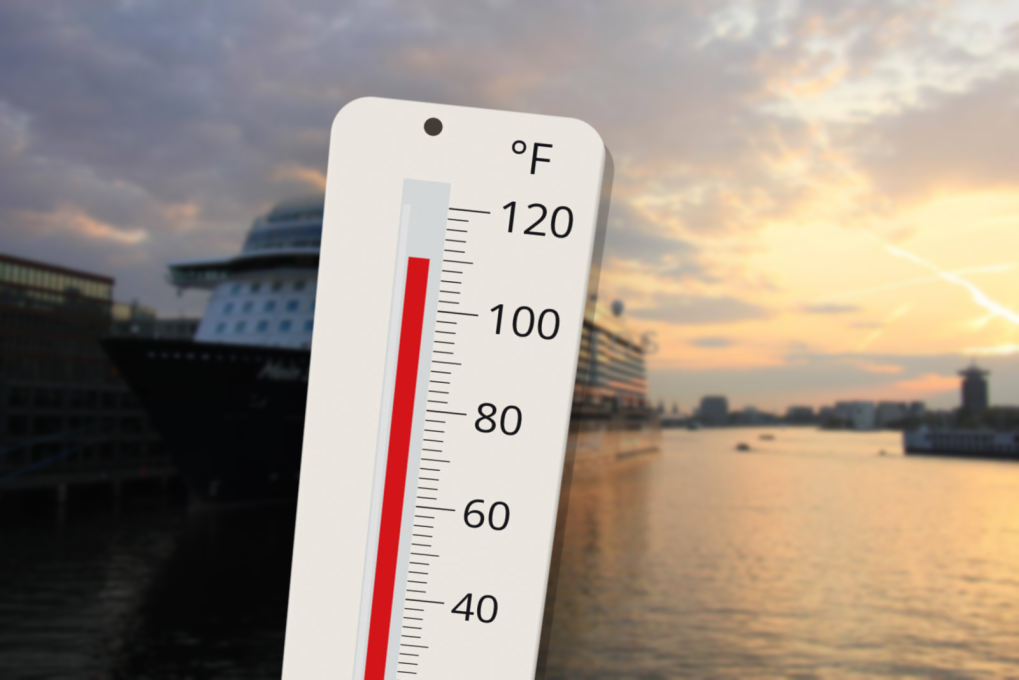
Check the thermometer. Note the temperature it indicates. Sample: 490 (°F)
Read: 110 (°F)
